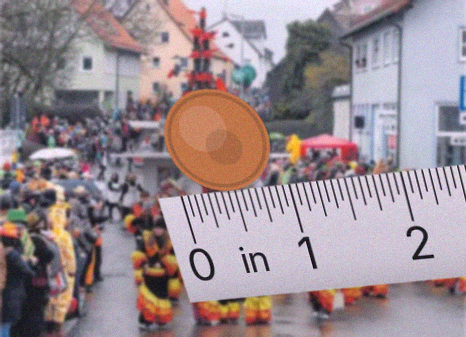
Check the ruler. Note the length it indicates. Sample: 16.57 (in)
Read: 0.9375 (in)
